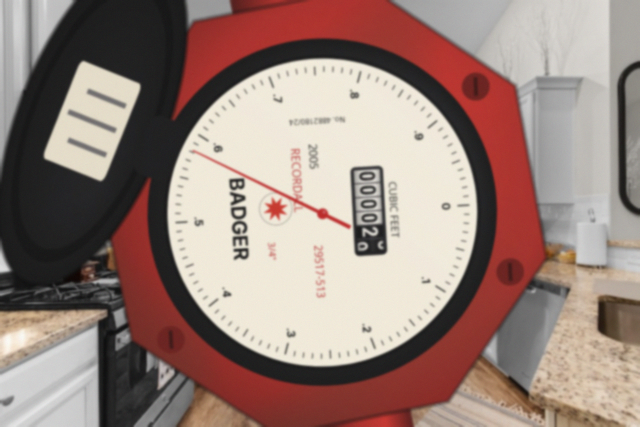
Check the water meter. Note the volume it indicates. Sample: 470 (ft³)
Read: 28.58 (ft³)
